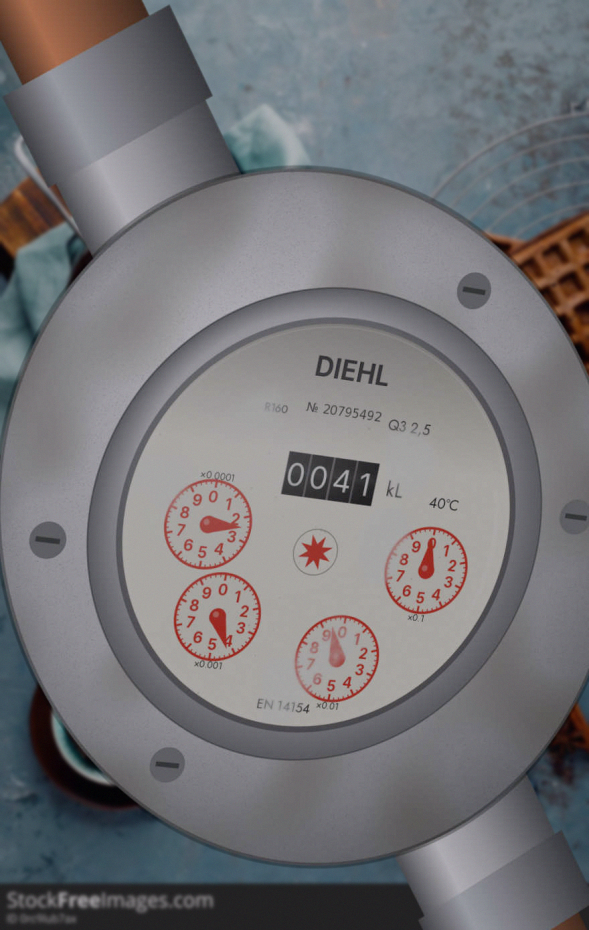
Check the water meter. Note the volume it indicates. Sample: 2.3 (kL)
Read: 40.9942 (kL)
